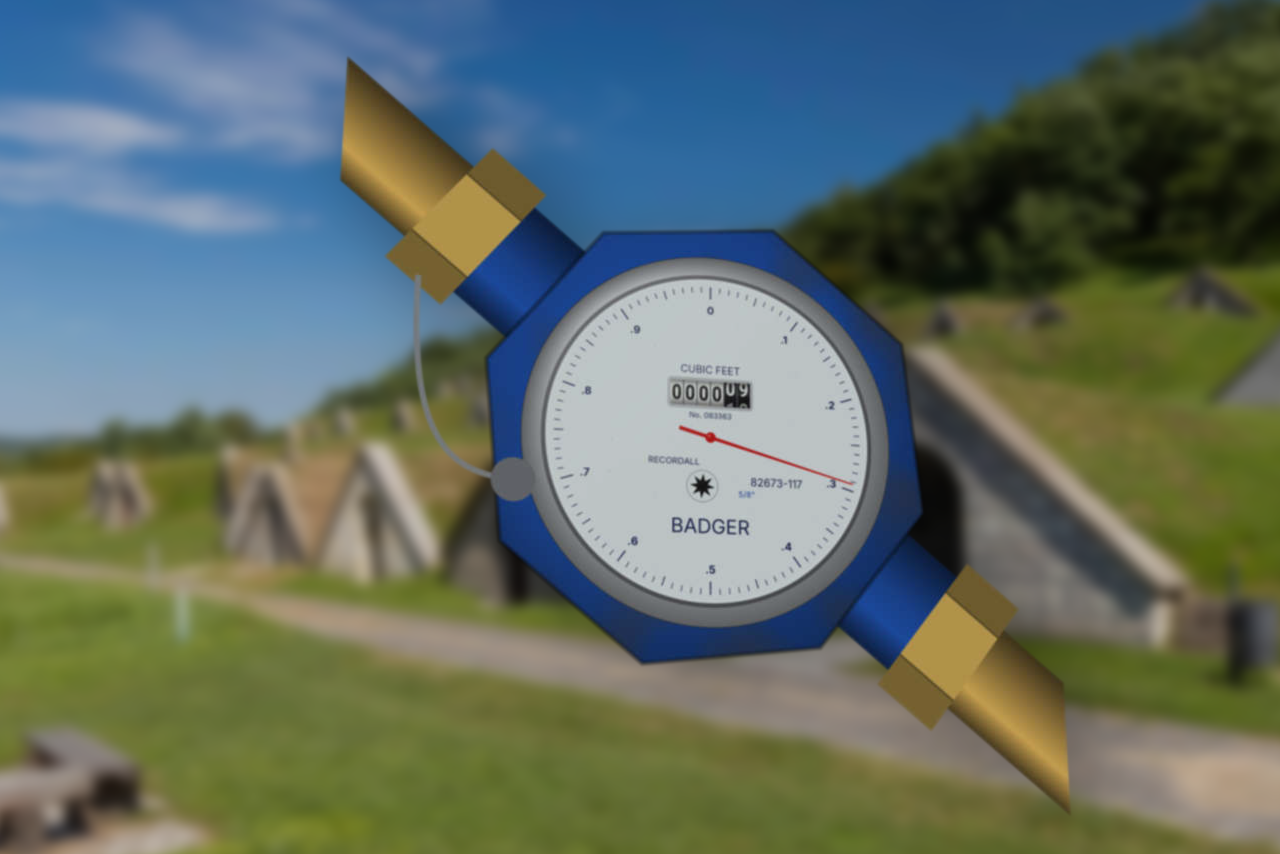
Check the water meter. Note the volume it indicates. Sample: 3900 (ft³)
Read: 9.29 (ft³)
